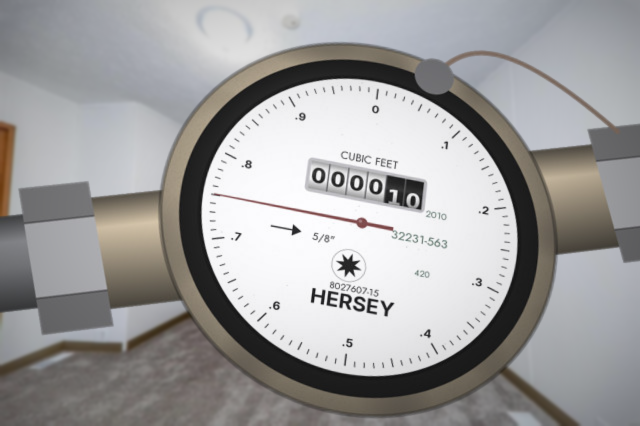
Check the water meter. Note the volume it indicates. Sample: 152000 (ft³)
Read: 9.75 (ft³)
